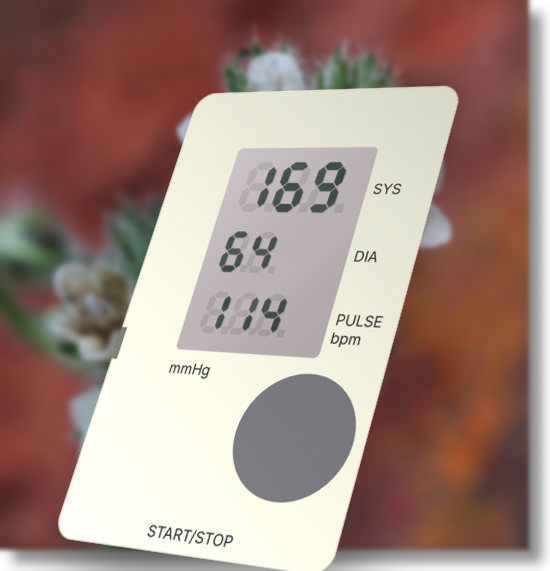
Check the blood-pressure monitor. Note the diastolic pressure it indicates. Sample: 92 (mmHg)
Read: 64 (mmHg)
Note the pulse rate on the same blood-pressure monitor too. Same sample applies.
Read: 114 (bpm)
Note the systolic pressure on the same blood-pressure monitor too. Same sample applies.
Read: 169 (mmHg)
